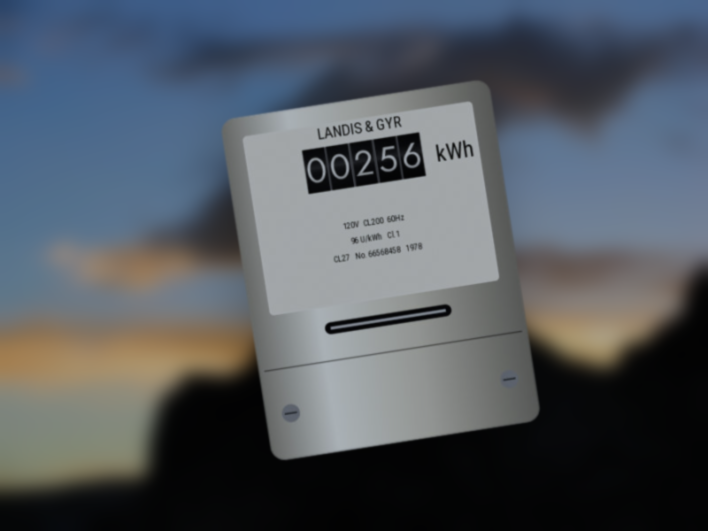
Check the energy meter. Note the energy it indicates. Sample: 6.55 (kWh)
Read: 256 (kWh)
